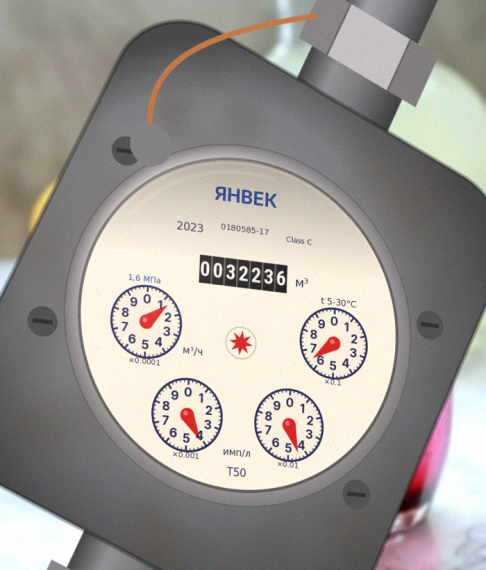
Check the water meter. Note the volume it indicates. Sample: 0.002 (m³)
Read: 32236.6441 (m³)
